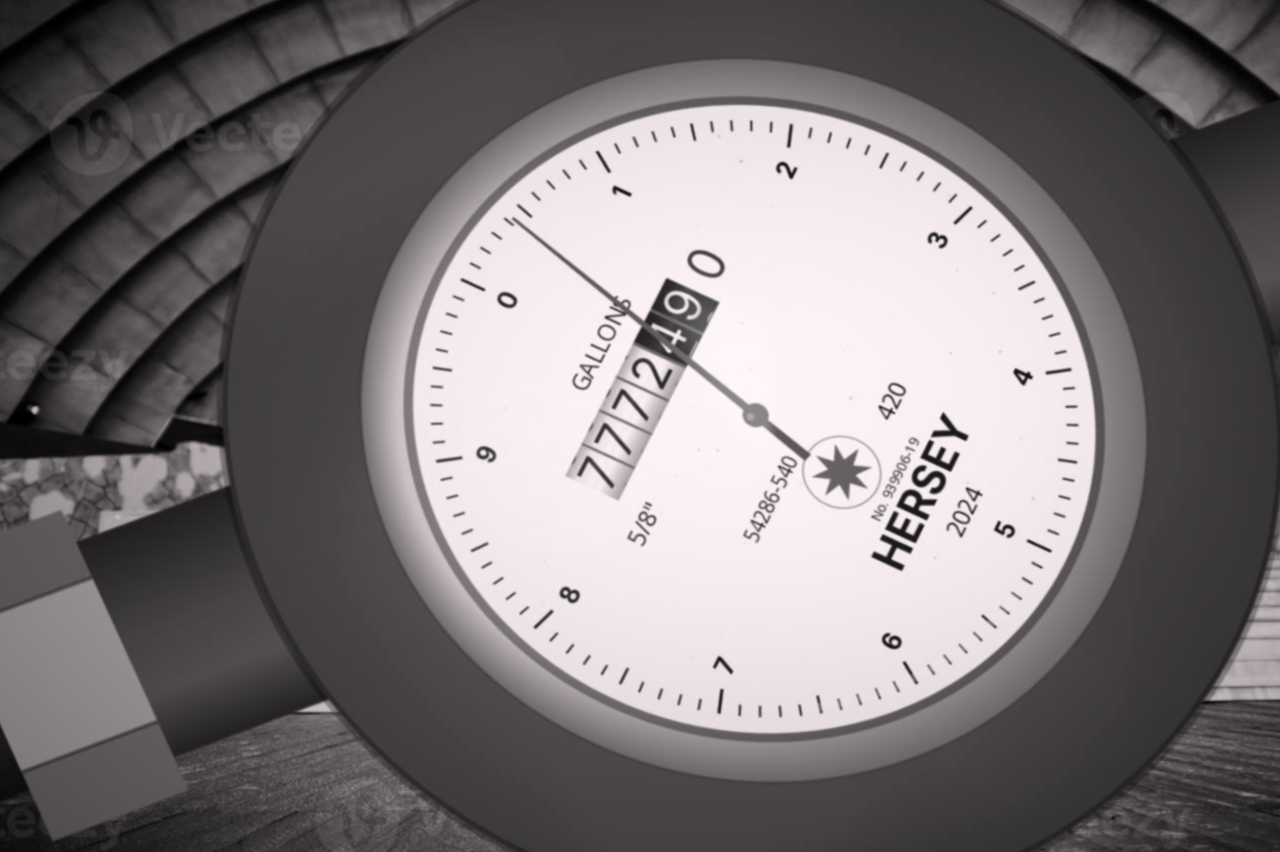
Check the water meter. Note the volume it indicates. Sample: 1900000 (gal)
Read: 7772490.4 (gal)
